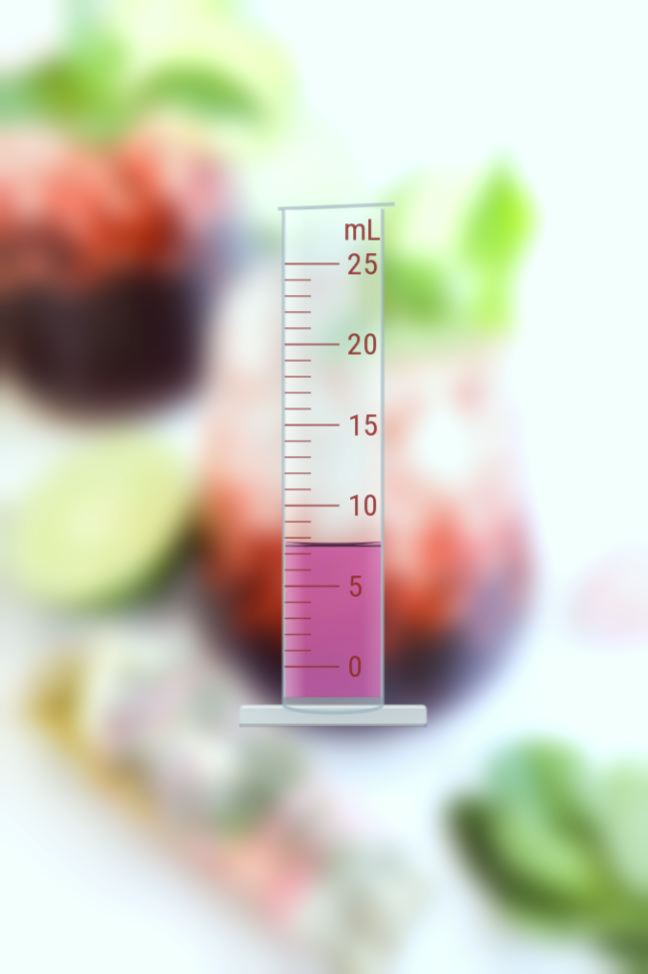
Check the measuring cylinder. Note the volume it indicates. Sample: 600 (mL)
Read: 7.5 (mL)
